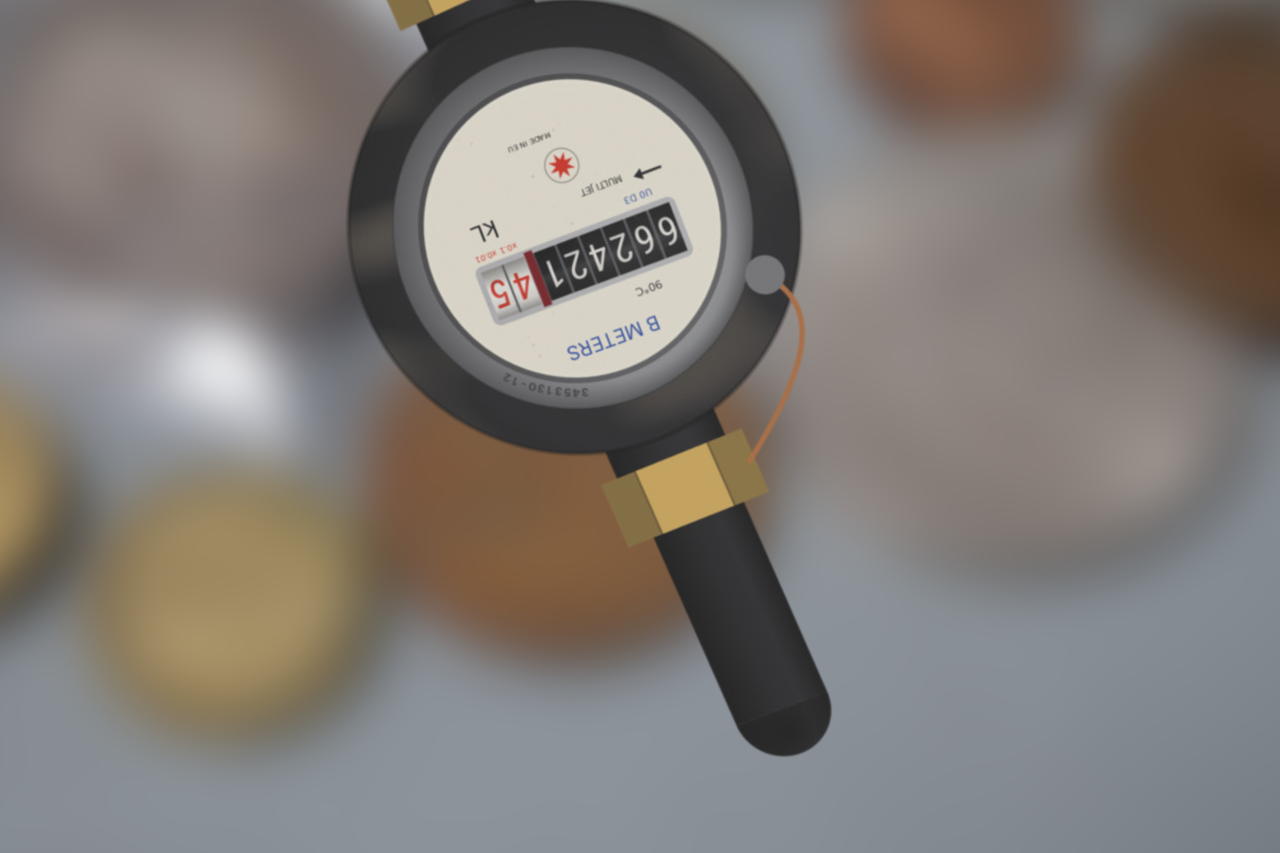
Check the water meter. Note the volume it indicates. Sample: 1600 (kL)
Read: 662421.45 (kL)
